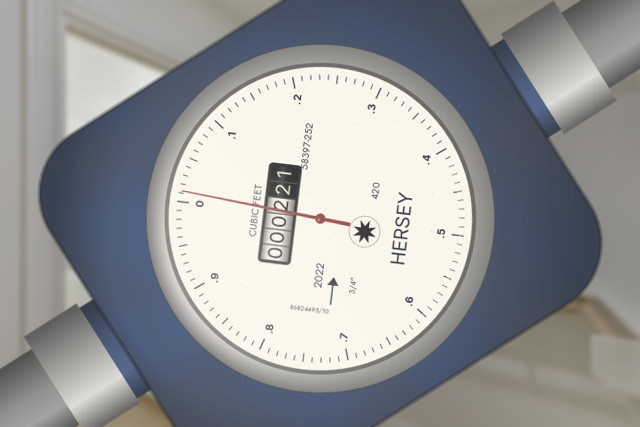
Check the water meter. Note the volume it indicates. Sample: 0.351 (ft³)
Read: 221.01 (ft³)
